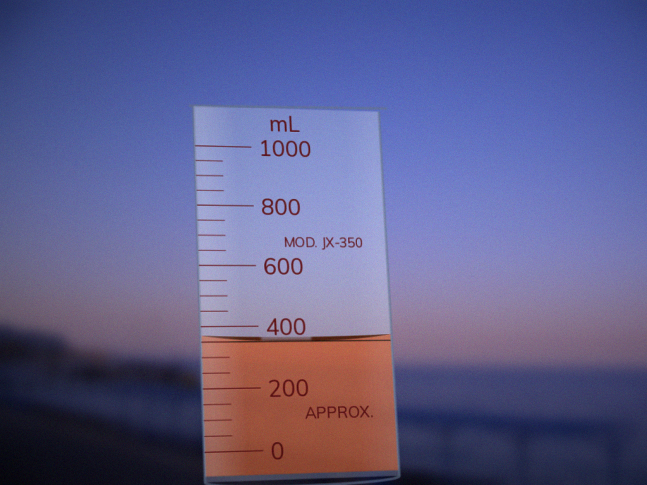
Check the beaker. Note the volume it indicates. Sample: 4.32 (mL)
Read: 350 (mL)
